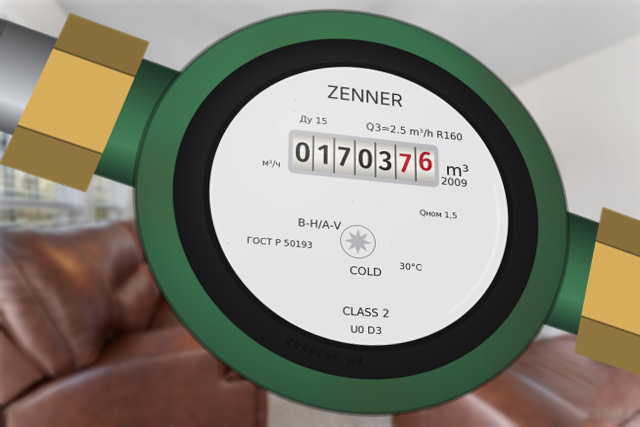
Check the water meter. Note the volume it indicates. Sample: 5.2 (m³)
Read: 1703.76 (m³)
